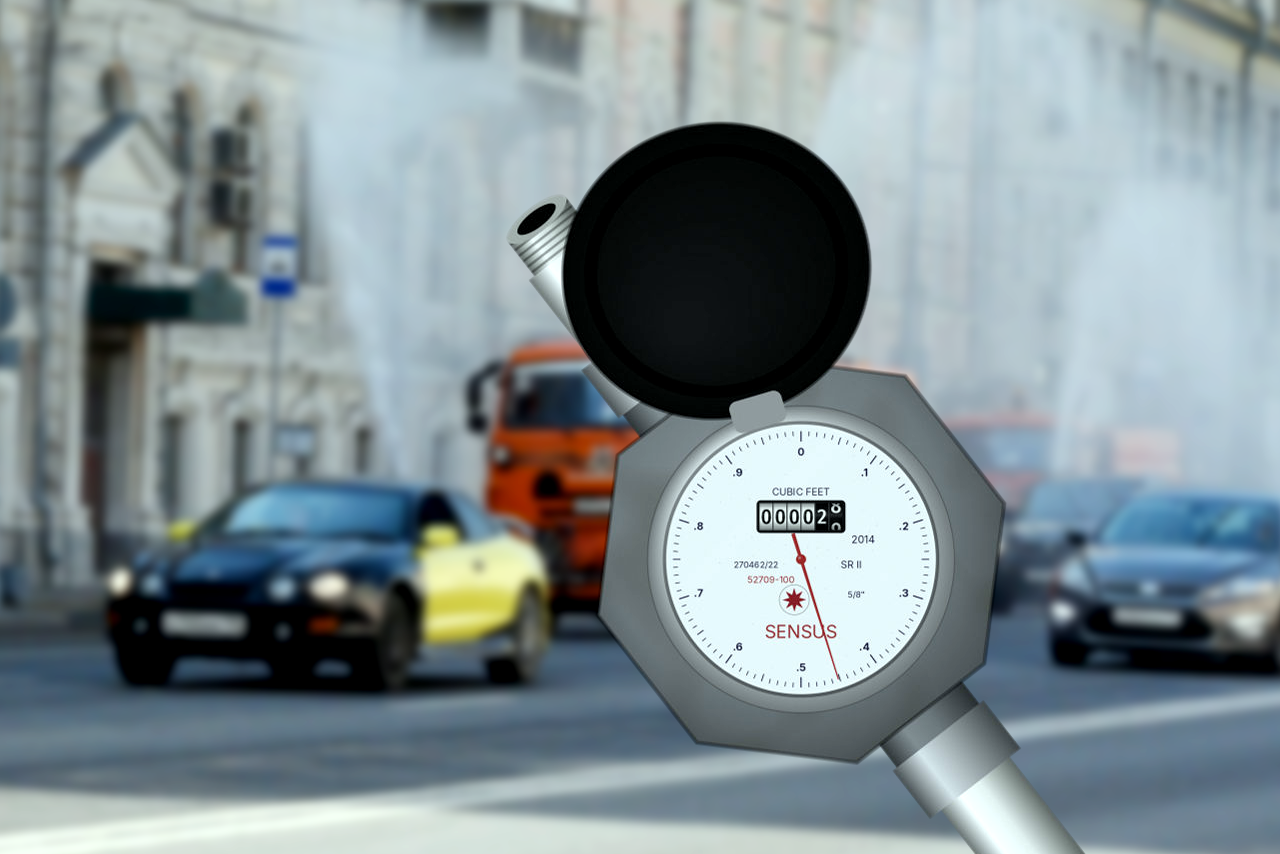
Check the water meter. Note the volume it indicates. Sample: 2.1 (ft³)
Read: 28.45 (ft³)
